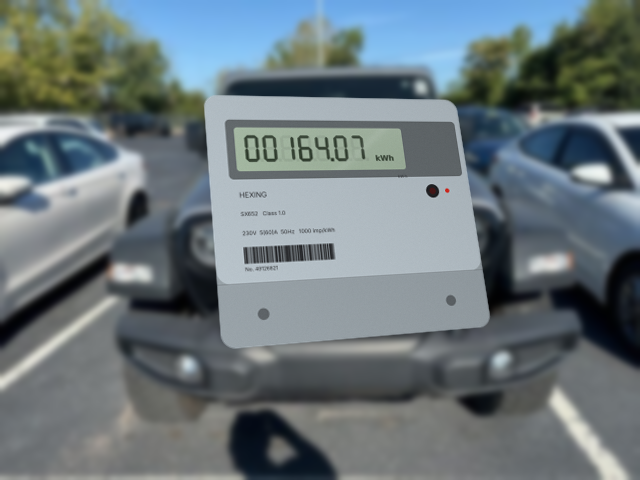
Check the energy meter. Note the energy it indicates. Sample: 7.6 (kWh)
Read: 164.07 (kWh)
